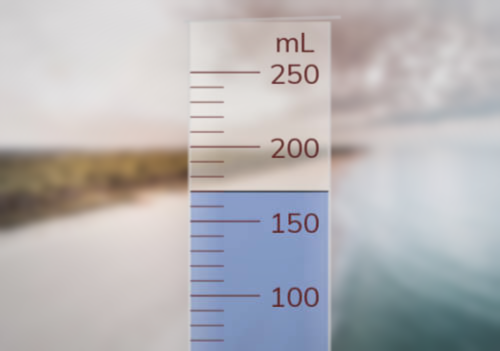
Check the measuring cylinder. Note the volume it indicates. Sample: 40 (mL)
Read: 170 (mL)
